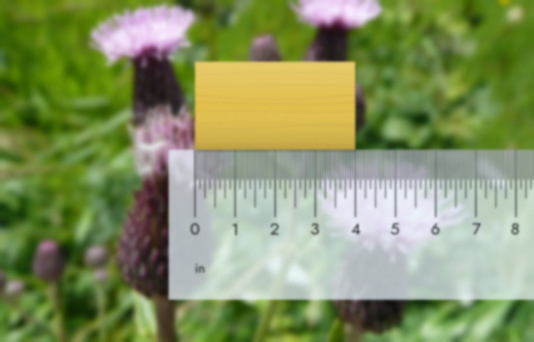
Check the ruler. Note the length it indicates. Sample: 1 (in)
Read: 4 (in)
